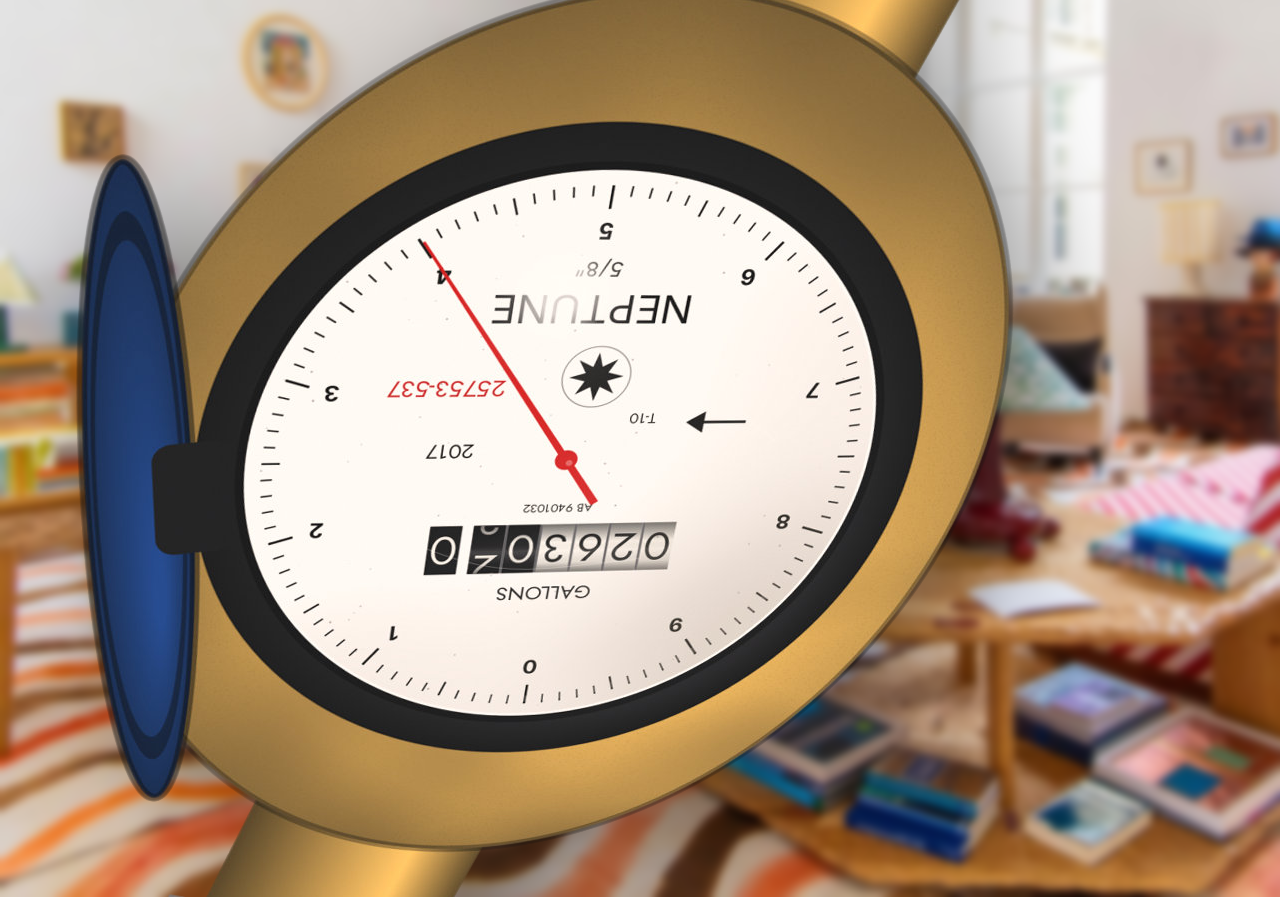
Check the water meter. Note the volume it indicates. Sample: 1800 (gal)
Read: 263024.0 (gal)
